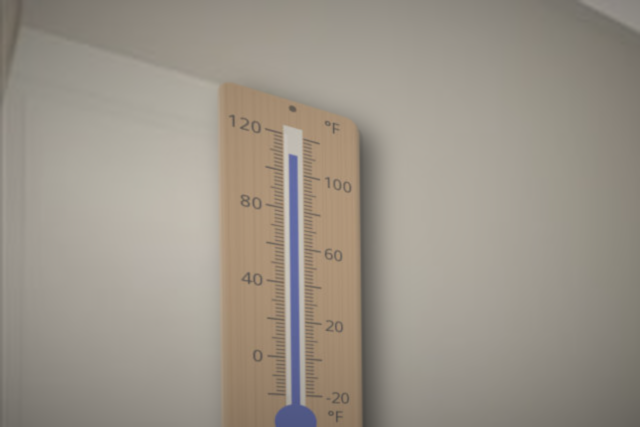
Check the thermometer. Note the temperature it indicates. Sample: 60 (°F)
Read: 110 (°F)
